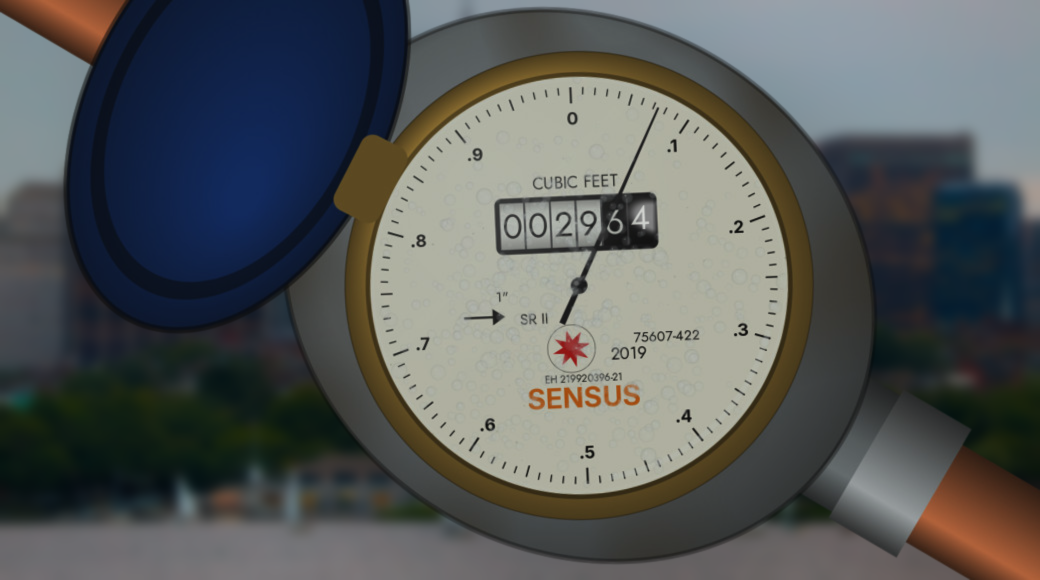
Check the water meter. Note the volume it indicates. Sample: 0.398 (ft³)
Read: 2964.07 (ft³)
